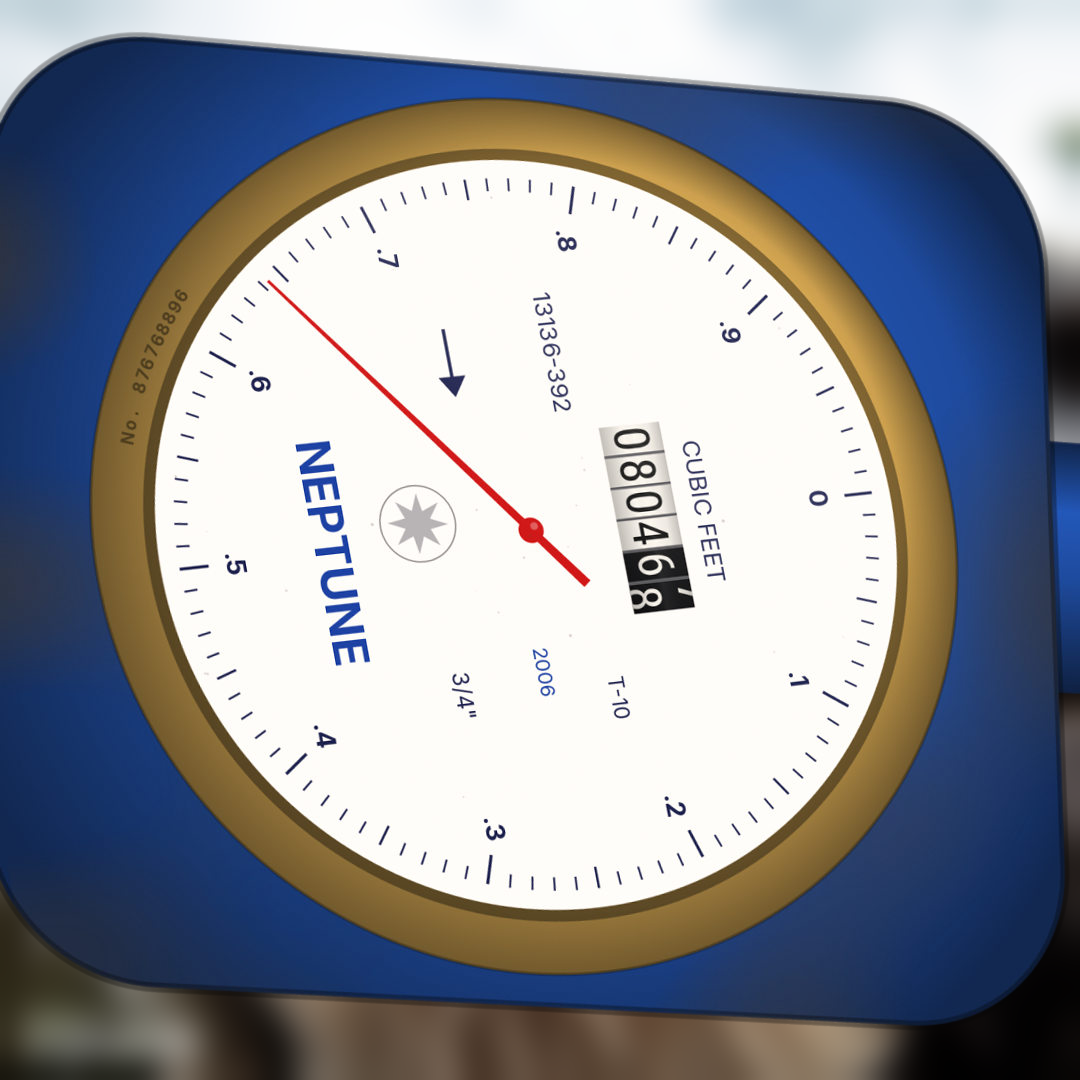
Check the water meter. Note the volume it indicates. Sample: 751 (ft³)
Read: 80467.64 (ft³)
